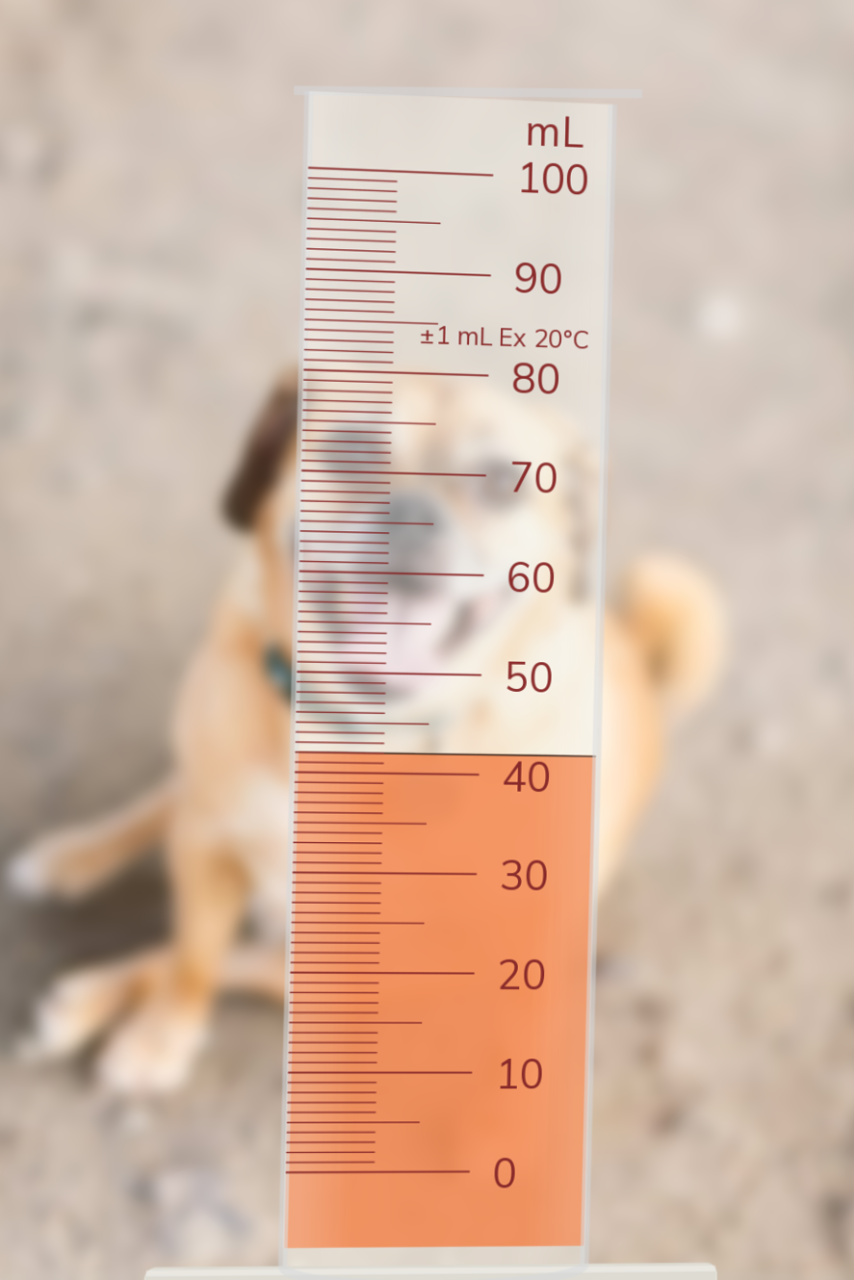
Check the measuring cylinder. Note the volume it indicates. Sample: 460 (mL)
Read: 42 (mL)
